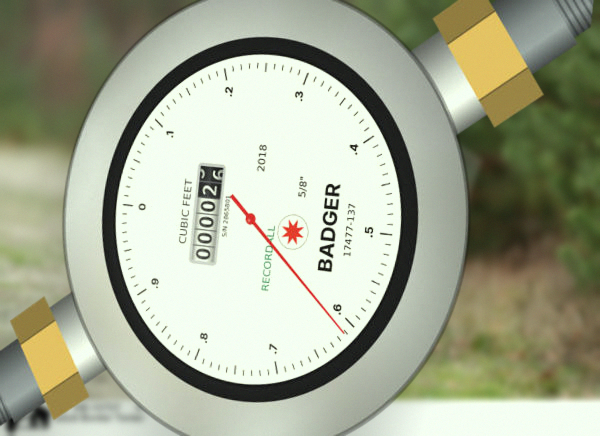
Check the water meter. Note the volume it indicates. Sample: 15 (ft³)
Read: 25.61 (ft³)
